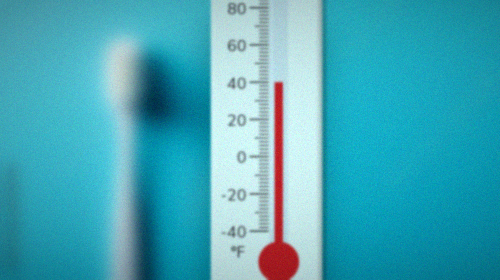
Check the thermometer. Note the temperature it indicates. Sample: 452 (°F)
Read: 40 (°F)
